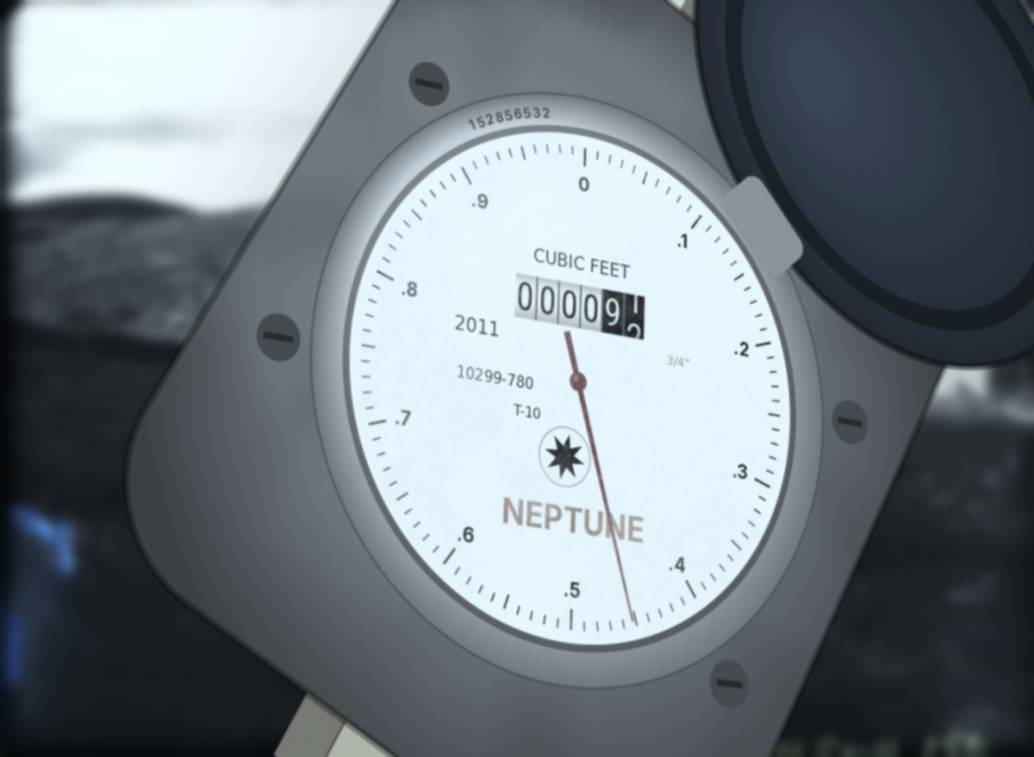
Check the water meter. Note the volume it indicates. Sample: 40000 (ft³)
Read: 91.45 (ft³)
